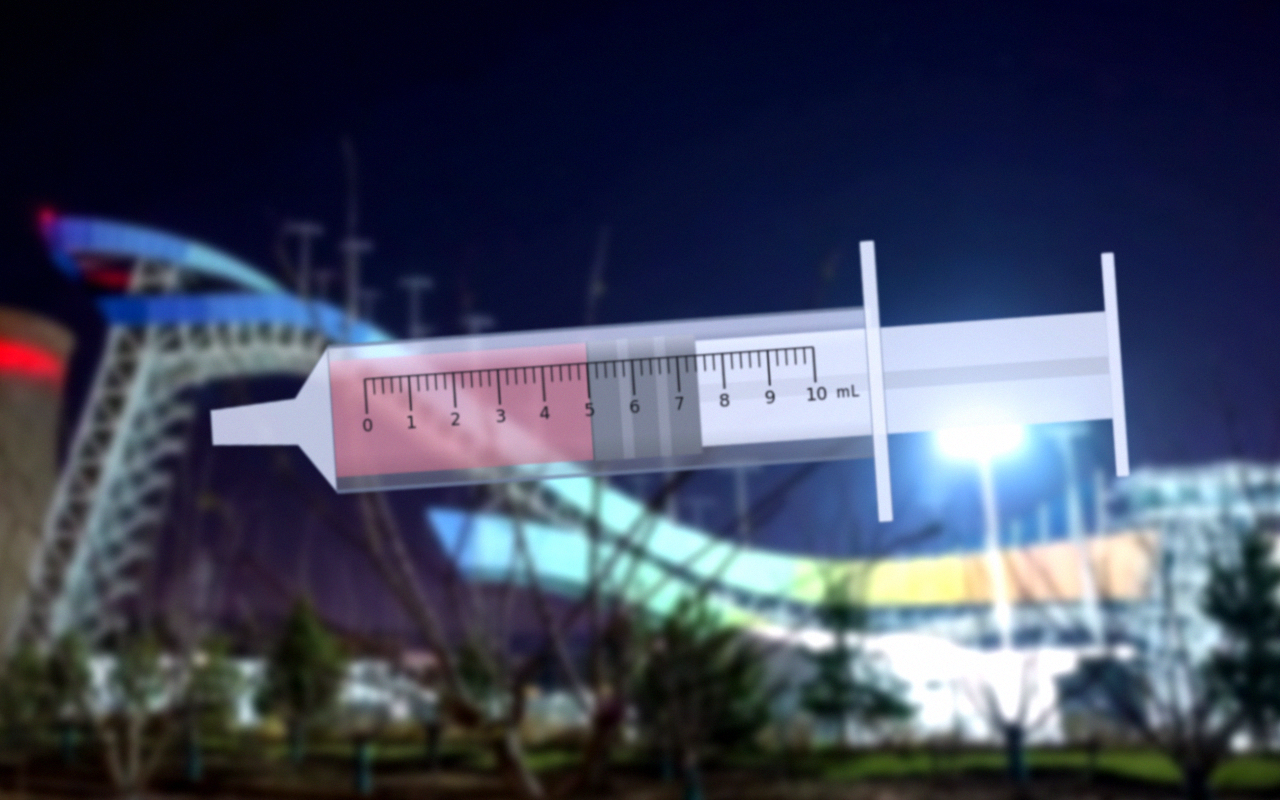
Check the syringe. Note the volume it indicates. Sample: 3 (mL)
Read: 5 (mL)
